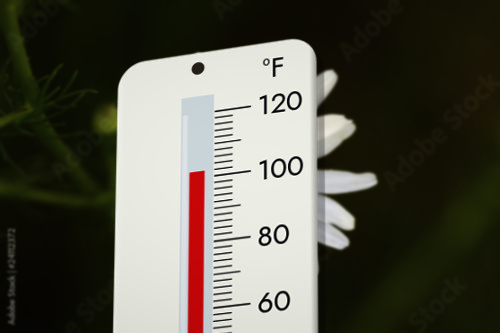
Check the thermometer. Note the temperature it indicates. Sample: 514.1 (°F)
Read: 102 (°F)
